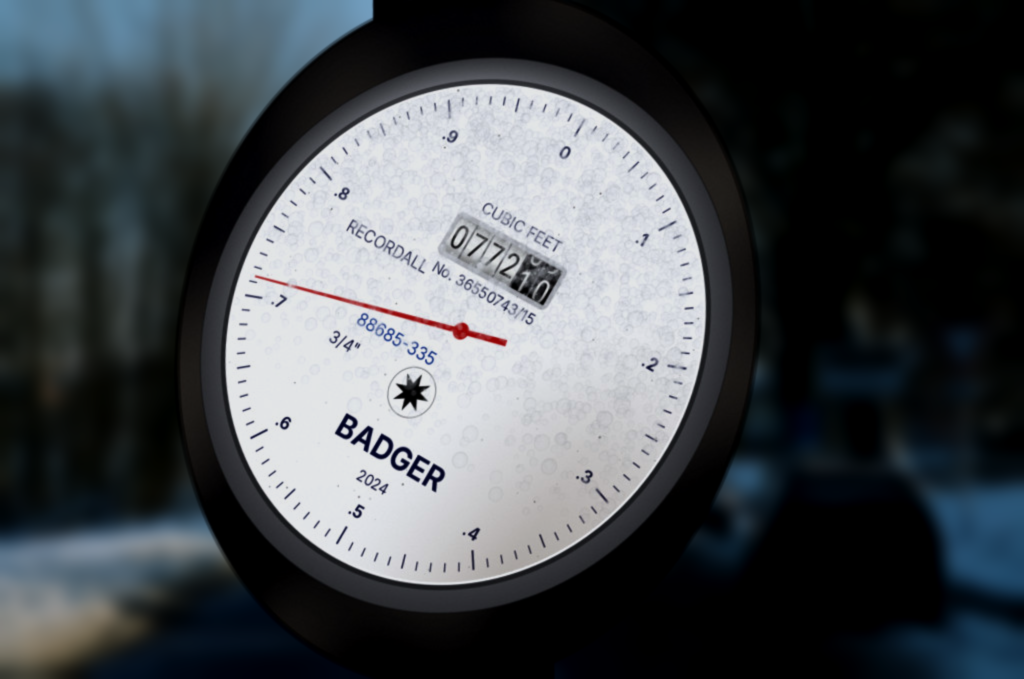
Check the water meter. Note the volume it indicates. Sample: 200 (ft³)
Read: 77209.71 (ft³)
